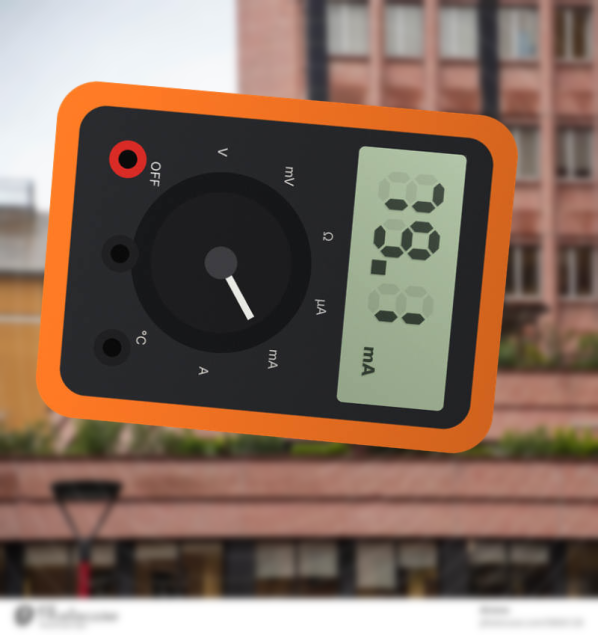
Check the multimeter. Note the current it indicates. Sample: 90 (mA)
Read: 79.1 (mA)
